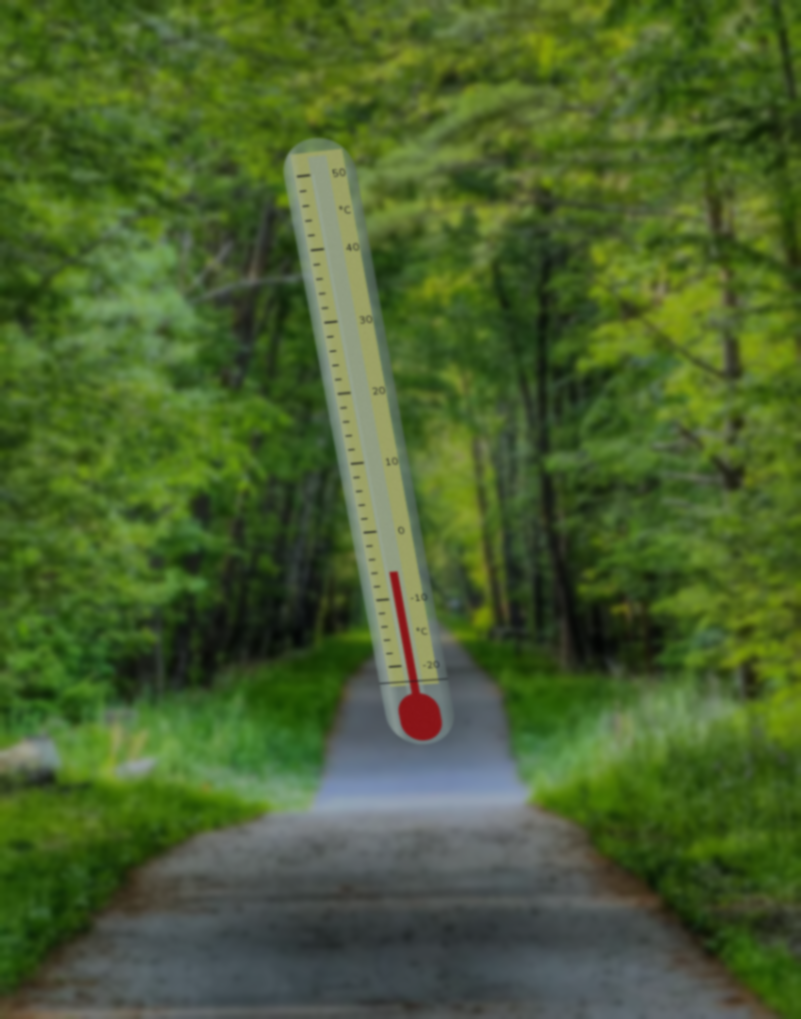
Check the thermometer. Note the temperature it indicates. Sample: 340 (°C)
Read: -6 (°C)
